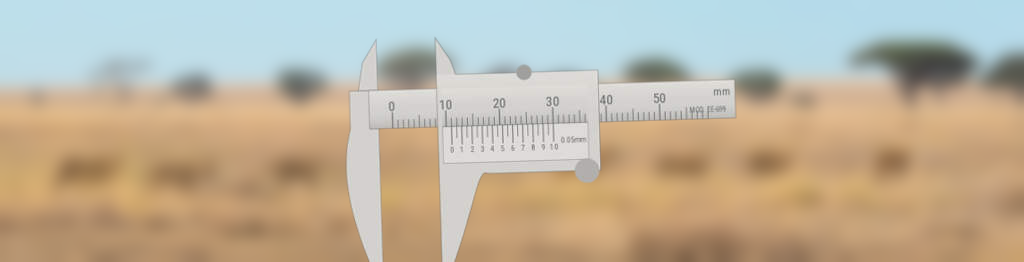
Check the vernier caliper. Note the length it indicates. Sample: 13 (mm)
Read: 11.0 (mm)
